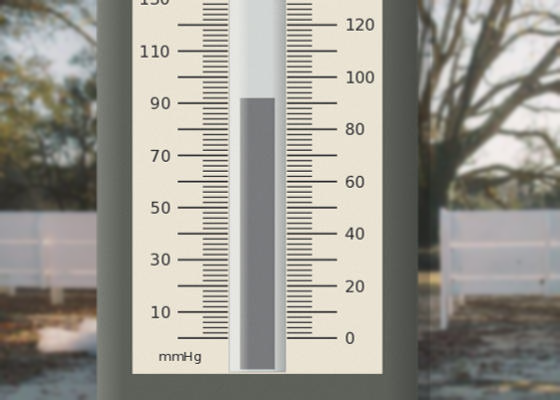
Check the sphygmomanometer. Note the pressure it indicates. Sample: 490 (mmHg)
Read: 92 (mmHg)
